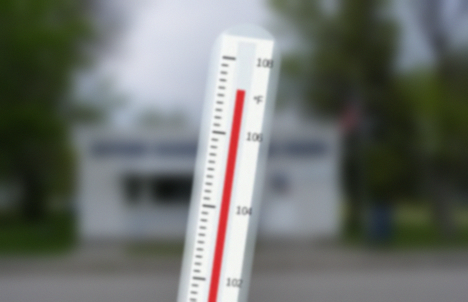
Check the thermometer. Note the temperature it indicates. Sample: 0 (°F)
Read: 107.2 (°F)
